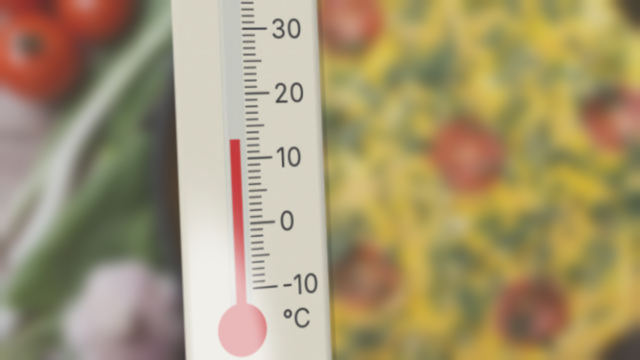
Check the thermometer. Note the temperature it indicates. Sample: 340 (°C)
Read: 13 (°C)
